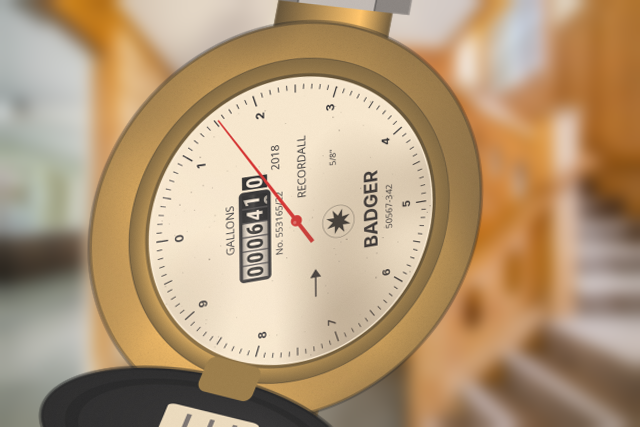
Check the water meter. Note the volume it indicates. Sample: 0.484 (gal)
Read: 6411.5 (gal)
